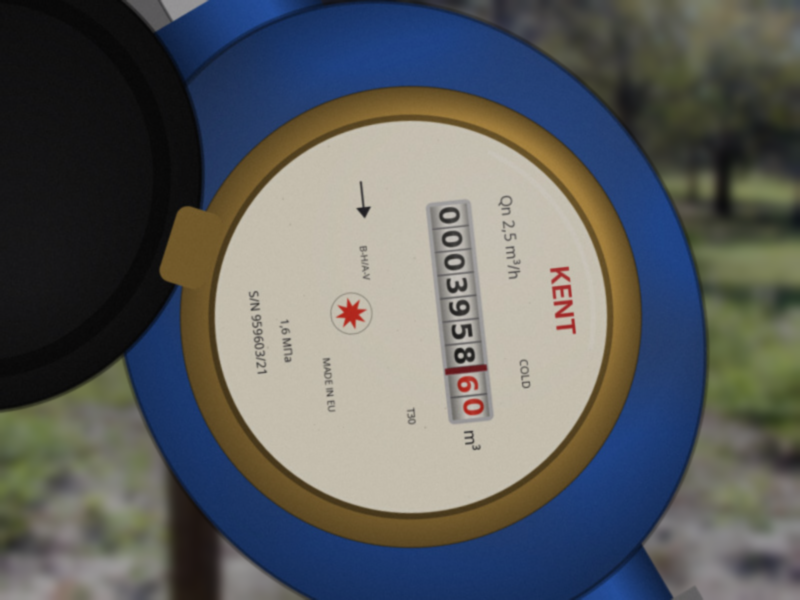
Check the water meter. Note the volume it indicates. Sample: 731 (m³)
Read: 3958.60 (m³)
